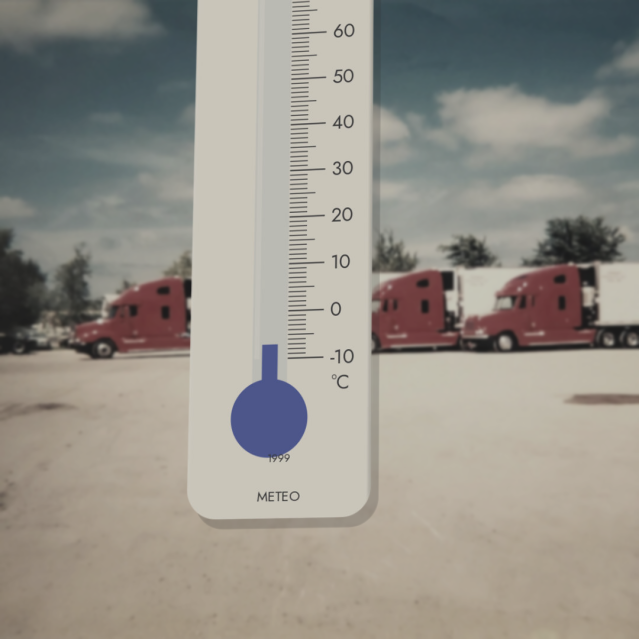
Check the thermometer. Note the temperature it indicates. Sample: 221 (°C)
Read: -7 (°C)
